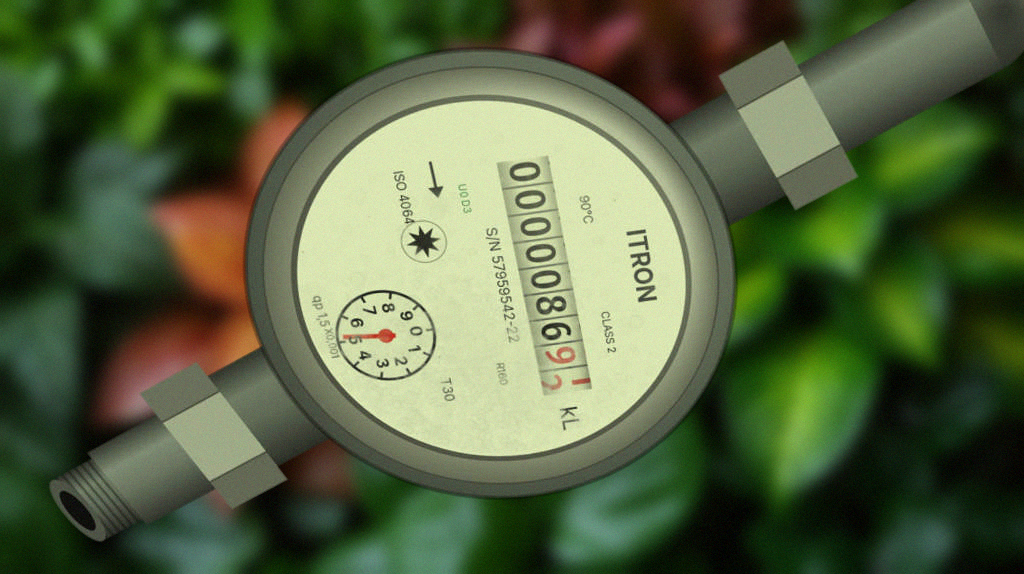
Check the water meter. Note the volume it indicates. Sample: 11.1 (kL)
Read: 86.915 (kL)
